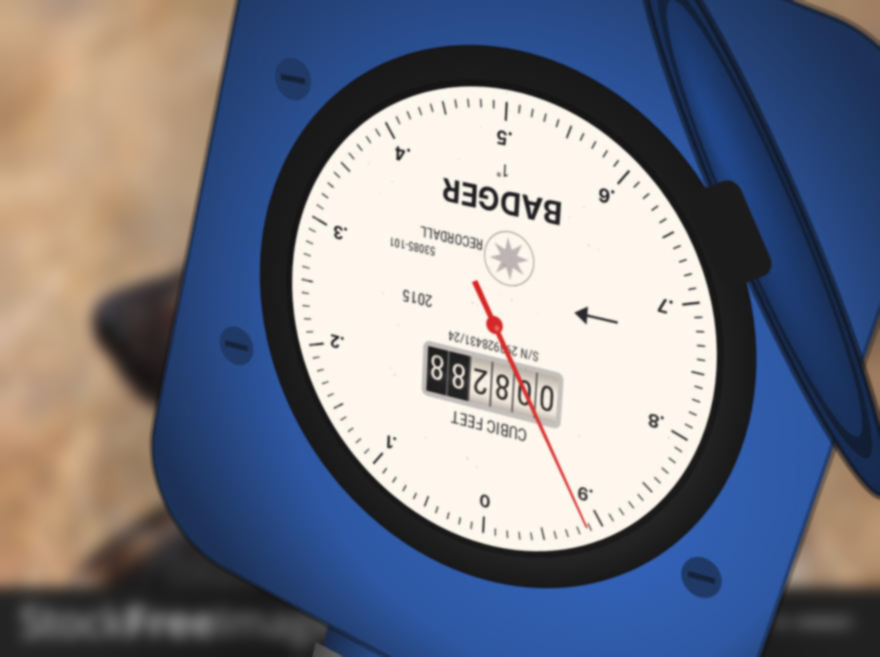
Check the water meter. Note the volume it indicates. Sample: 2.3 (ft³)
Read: 8287.91 (ft³)
